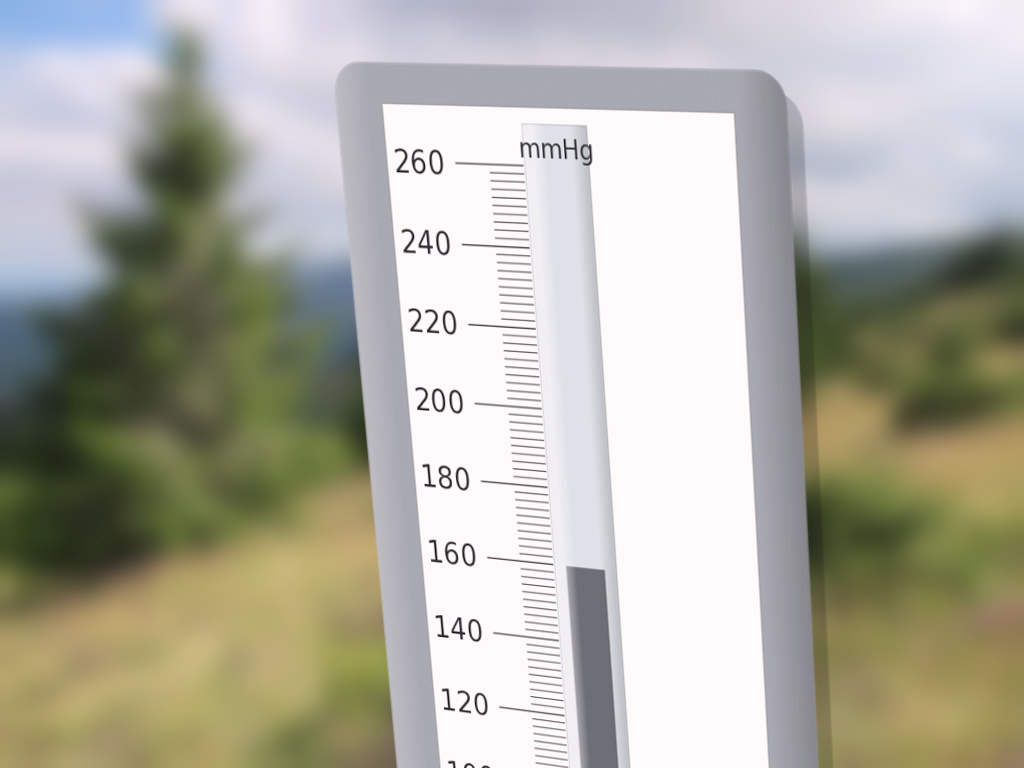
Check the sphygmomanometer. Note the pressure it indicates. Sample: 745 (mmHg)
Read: 160 (mmHg)
